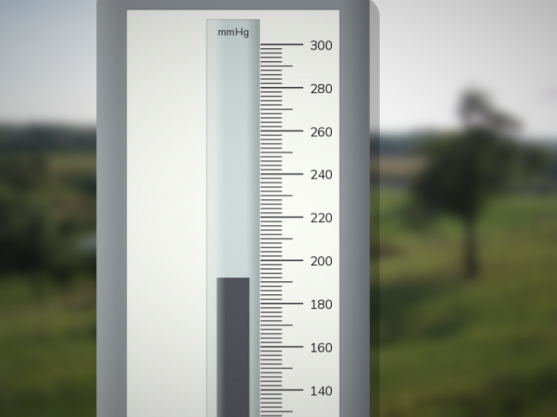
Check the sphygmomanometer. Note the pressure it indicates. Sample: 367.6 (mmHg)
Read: 192 (mmHg)
